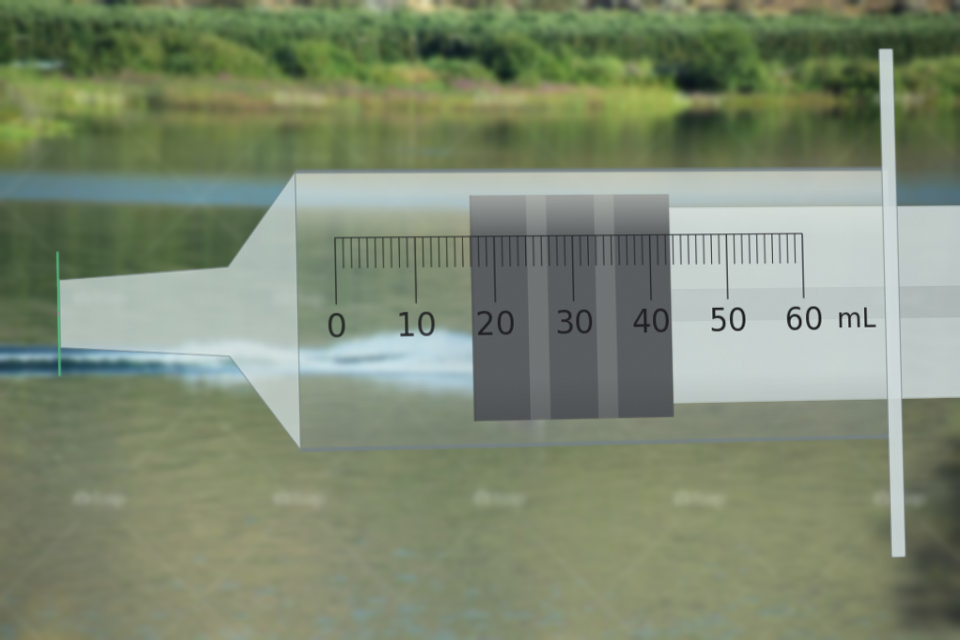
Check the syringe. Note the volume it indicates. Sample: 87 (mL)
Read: 17 (mL)
